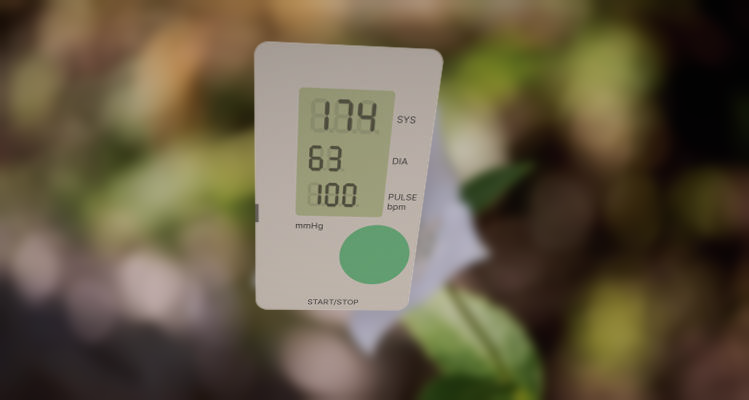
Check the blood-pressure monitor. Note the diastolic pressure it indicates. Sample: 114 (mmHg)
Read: 63 (mmHg)
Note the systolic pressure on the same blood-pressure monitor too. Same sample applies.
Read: 174 (mmHg)
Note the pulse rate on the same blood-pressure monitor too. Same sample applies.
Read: 100 (bpm)
